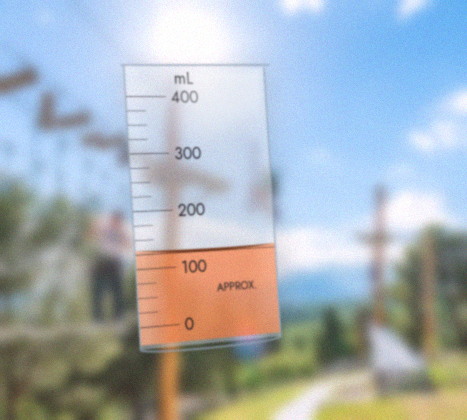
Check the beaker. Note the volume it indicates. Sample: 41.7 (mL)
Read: 125 (mL)
